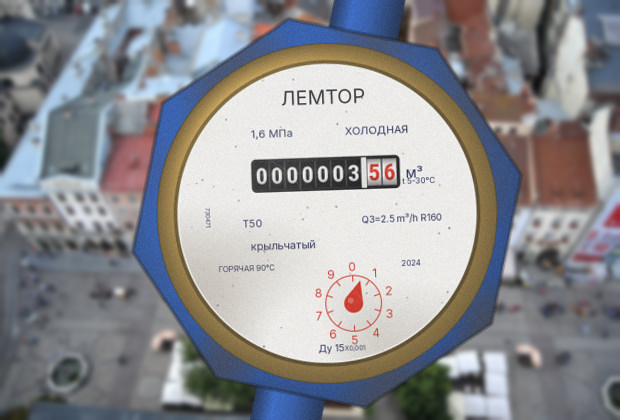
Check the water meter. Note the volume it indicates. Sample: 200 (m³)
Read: 3.560 (m³)
